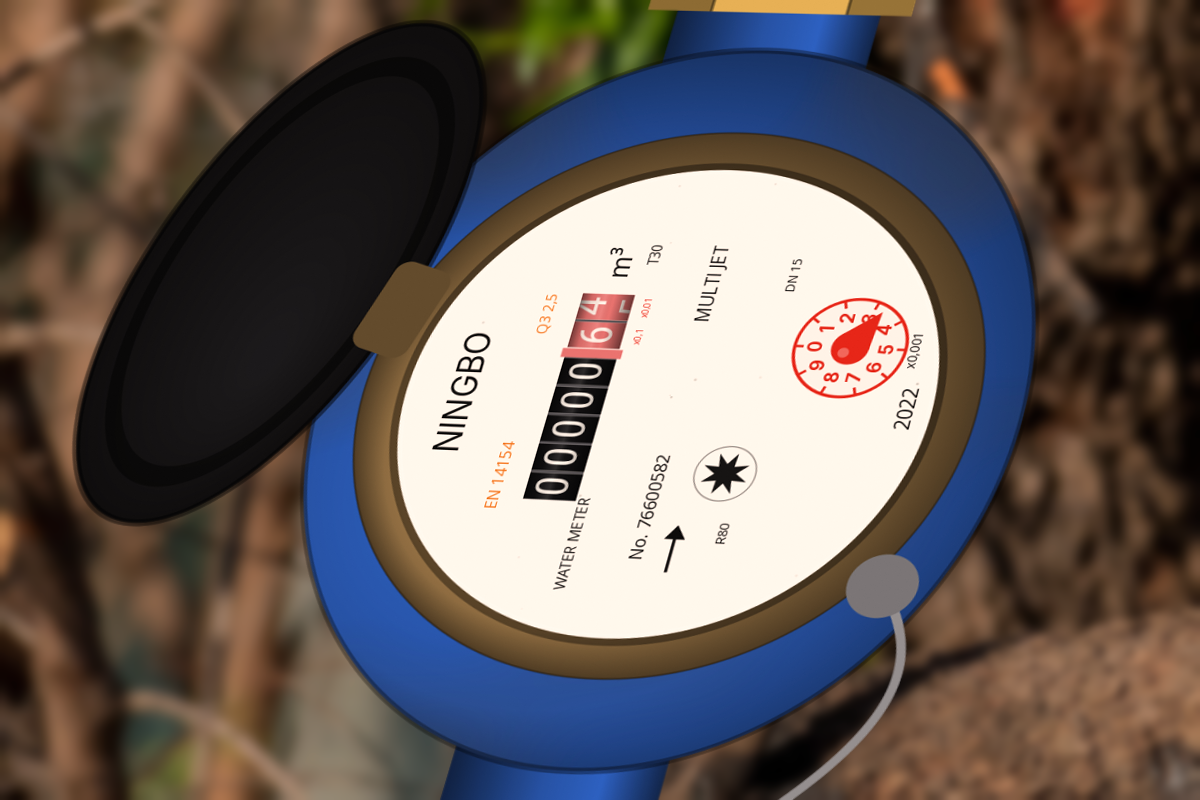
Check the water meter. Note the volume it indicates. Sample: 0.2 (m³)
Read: 0.643 (m³)
